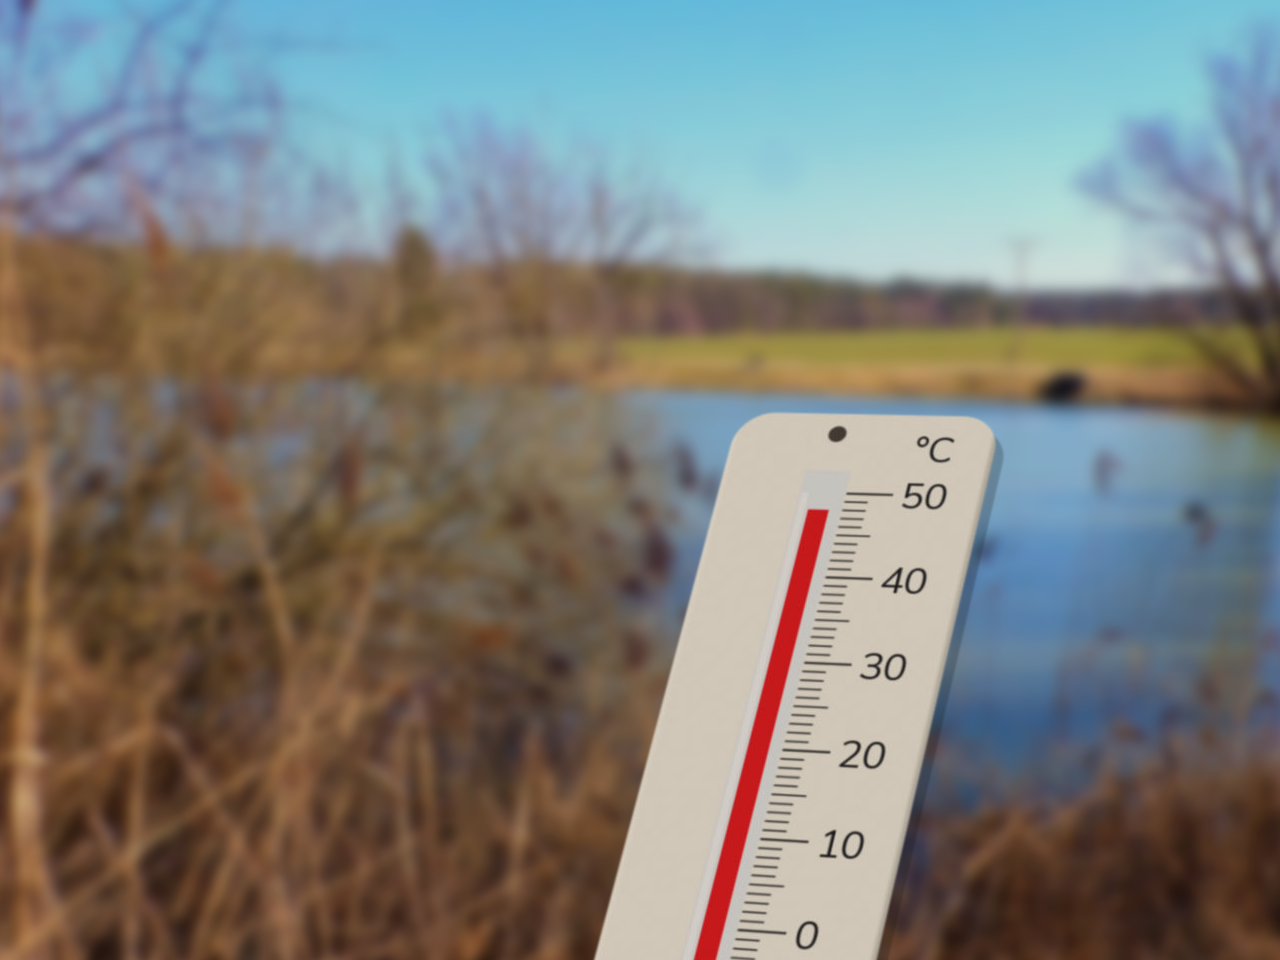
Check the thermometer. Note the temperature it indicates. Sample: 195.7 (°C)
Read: 48 (°C)
